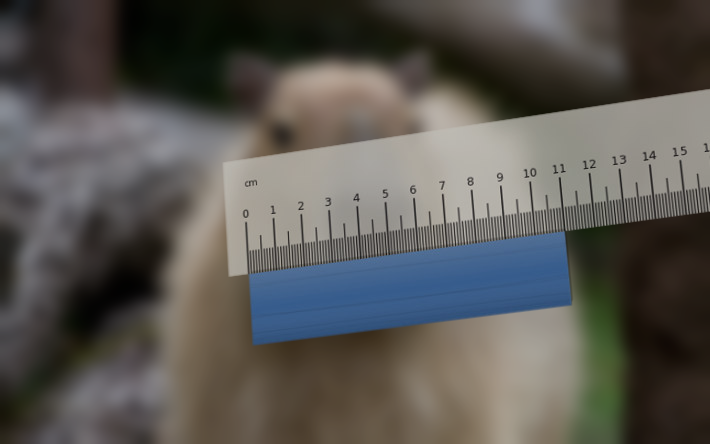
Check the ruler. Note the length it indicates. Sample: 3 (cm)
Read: 11 (cm)
